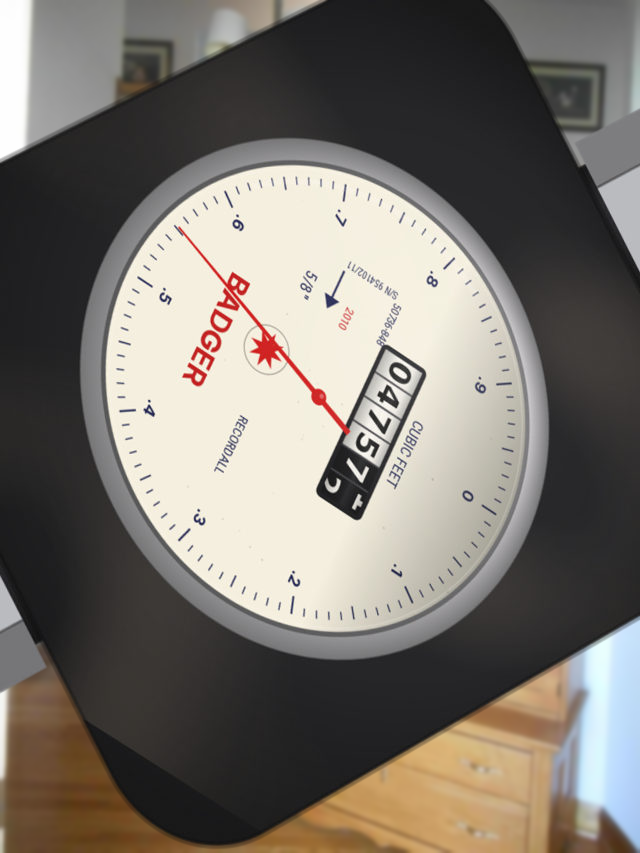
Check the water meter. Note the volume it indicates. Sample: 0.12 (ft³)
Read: 47571.55 (ft³)
